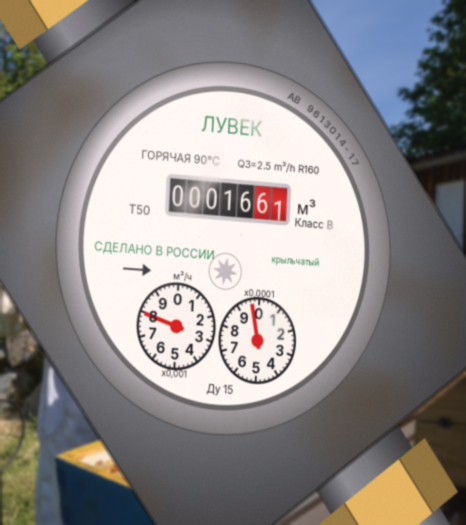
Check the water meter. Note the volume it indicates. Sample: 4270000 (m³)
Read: 16.6079 (m³)
